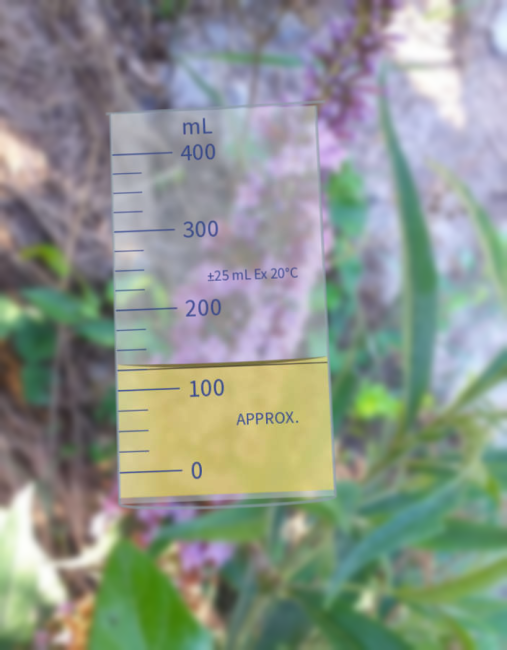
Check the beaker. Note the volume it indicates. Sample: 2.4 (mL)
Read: 125 (mL)
